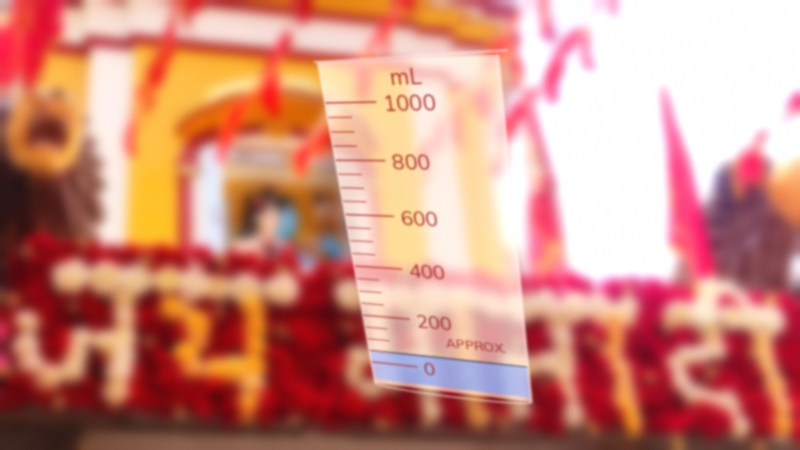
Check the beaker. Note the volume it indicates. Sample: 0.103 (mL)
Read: 50 (mL)
